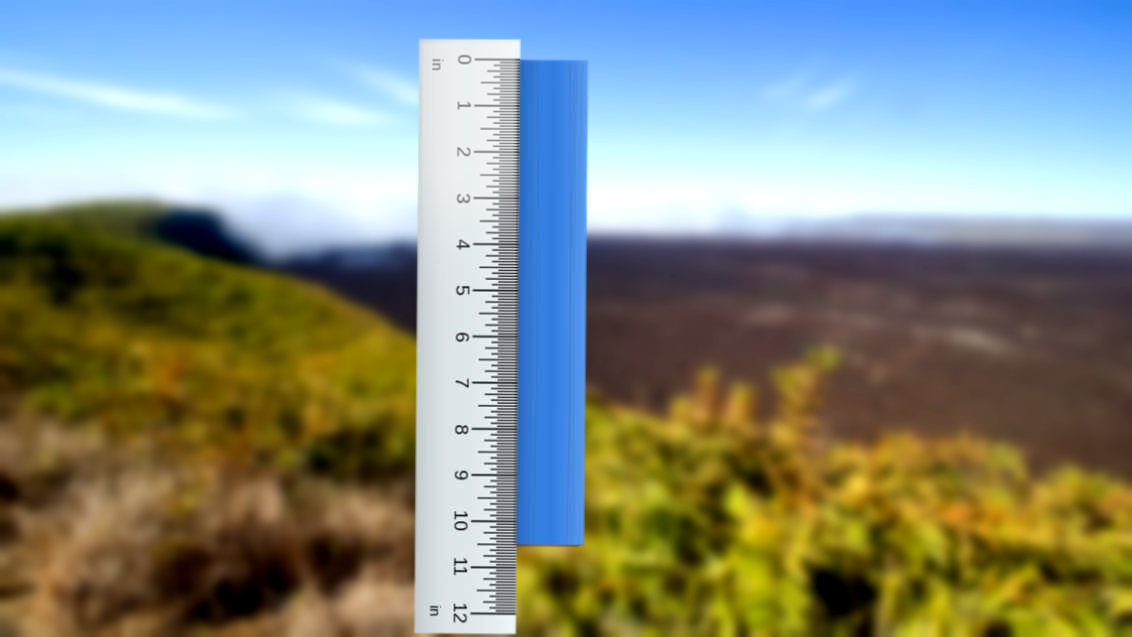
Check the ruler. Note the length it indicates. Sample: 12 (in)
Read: 10.5 (in)
